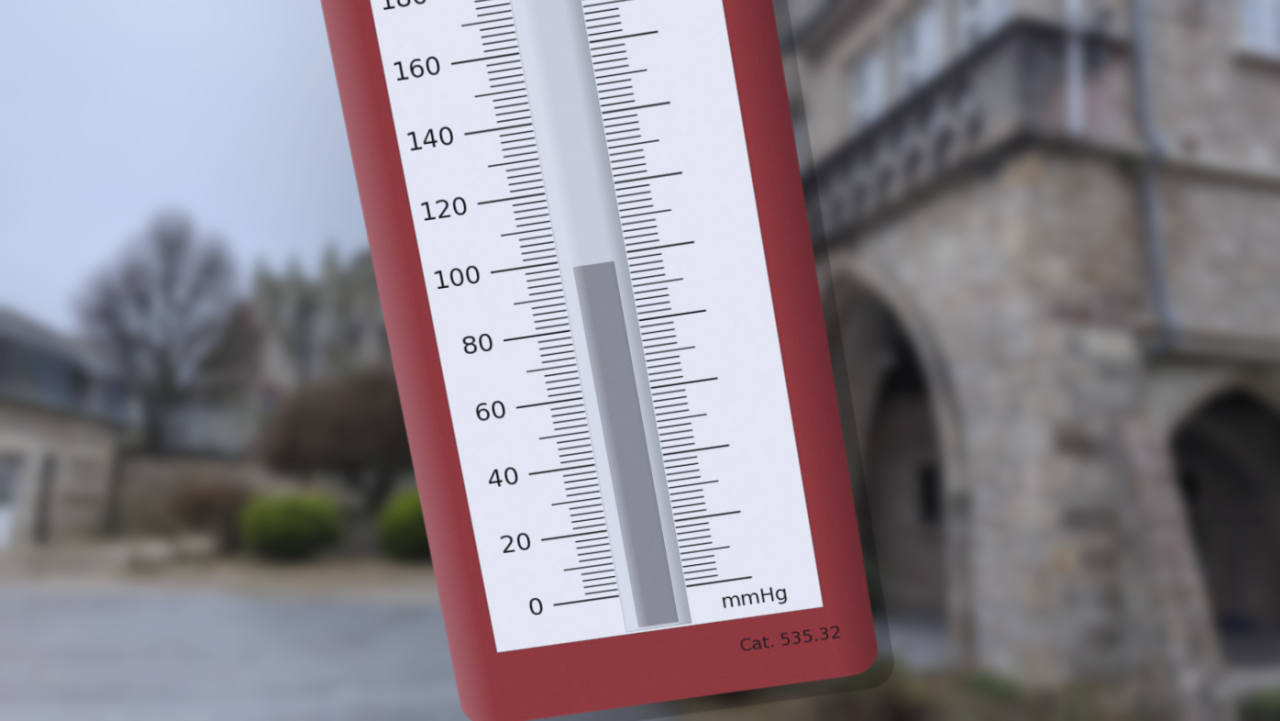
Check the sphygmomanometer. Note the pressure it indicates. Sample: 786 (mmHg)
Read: 98 (mmHg)
